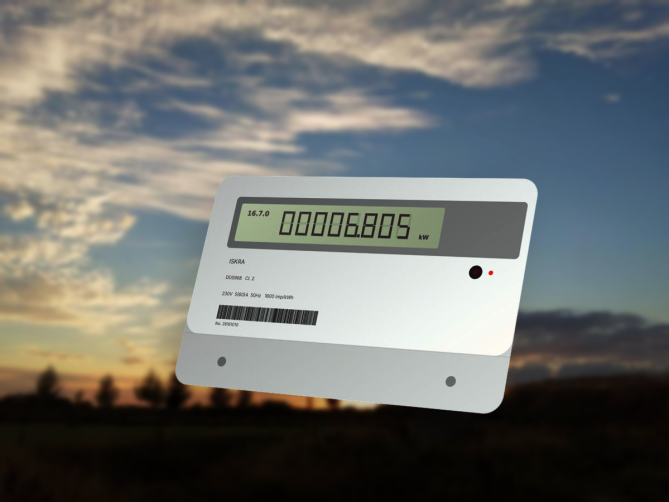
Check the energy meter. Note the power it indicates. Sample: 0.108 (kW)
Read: 6.805 (kW)
